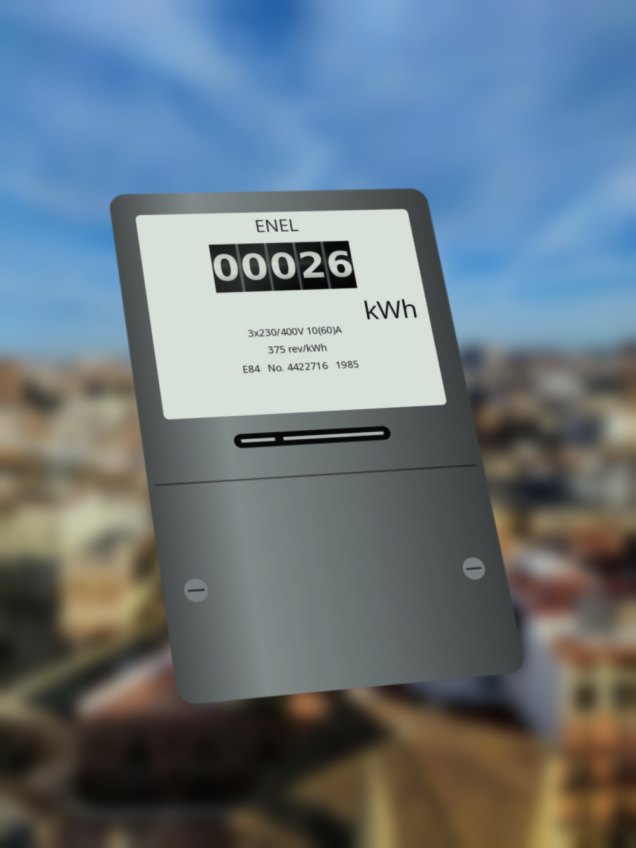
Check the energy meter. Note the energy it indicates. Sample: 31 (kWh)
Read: 26 (kWh)
